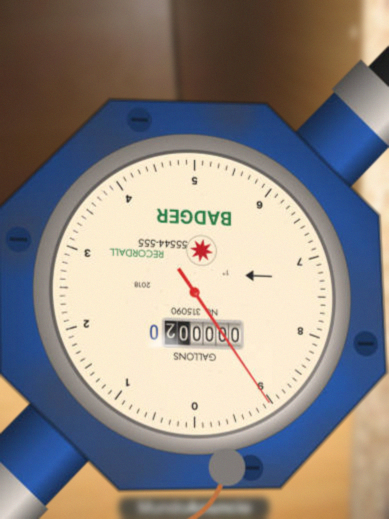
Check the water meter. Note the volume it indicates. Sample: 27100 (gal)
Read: 19.0 (gal)
